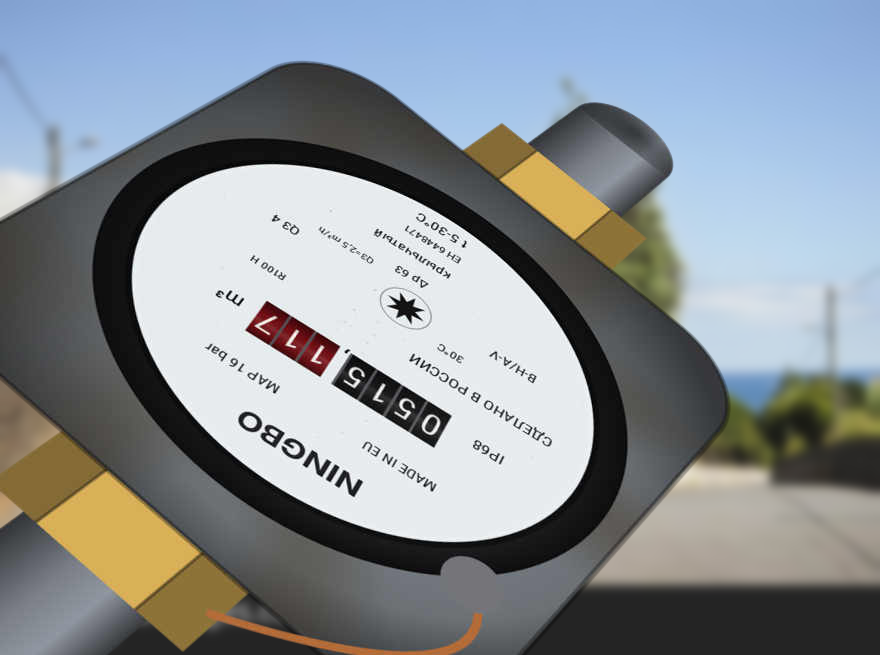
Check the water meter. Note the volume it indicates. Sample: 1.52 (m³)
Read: 515.117 (m³)
